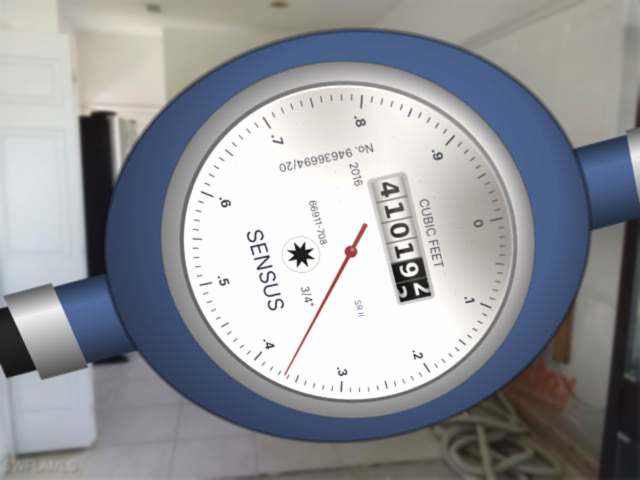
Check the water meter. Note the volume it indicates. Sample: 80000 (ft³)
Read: 410192.36 (ft³)
